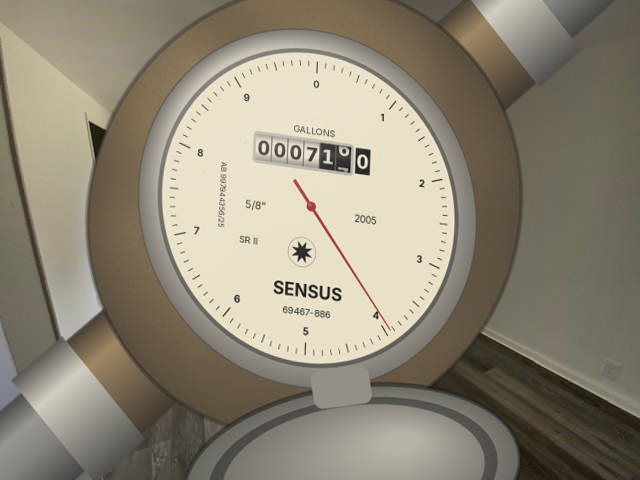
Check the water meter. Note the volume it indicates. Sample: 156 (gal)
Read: 7163.9 (gal)
